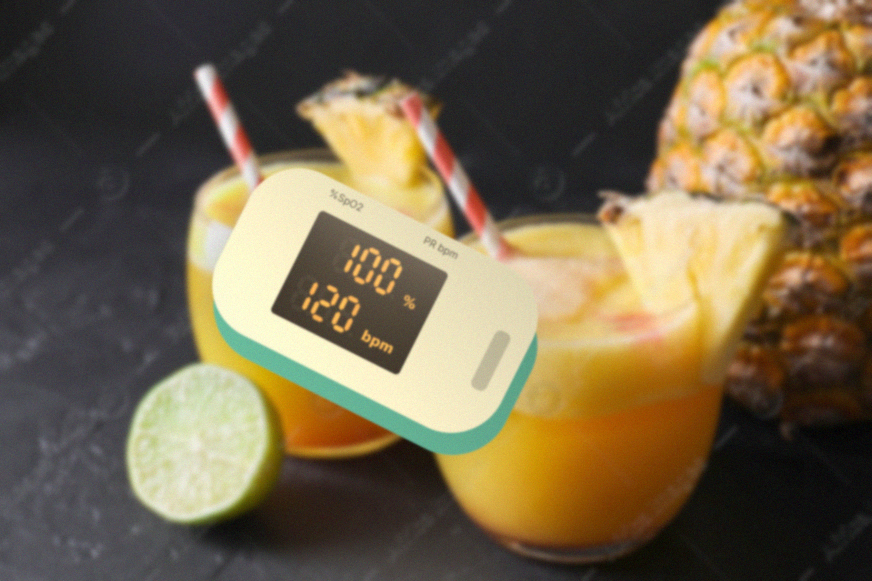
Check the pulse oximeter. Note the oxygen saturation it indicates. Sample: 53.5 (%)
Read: 100 (%)
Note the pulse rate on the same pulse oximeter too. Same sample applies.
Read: 120 (bpm)
